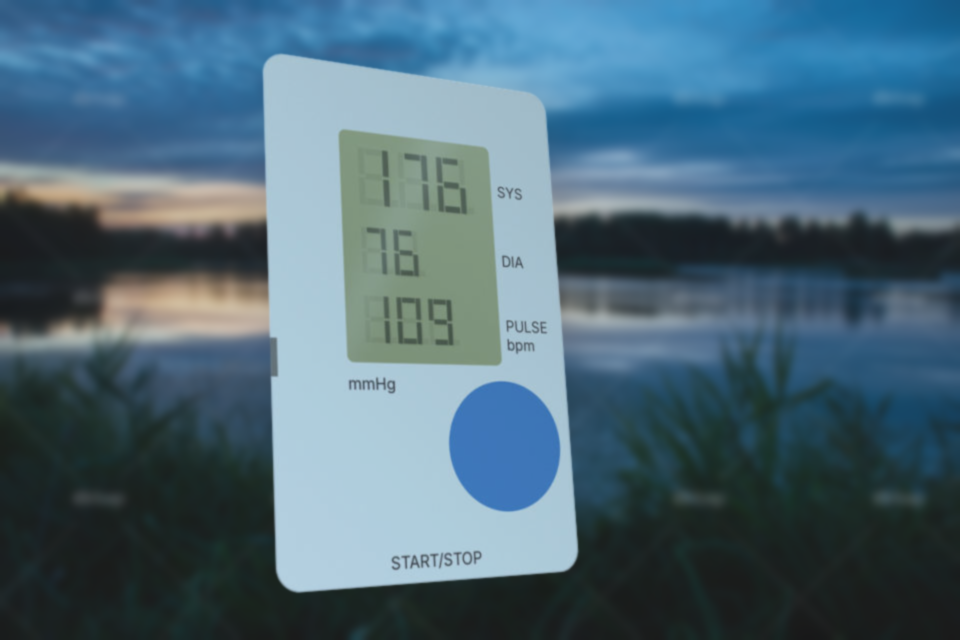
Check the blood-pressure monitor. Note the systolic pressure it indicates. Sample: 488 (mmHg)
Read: 176 (mmHg)
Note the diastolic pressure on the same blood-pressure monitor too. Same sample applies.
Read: 76 (mmHg)
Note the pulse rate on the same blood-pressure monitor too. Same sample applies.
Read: 109 (bpm)
